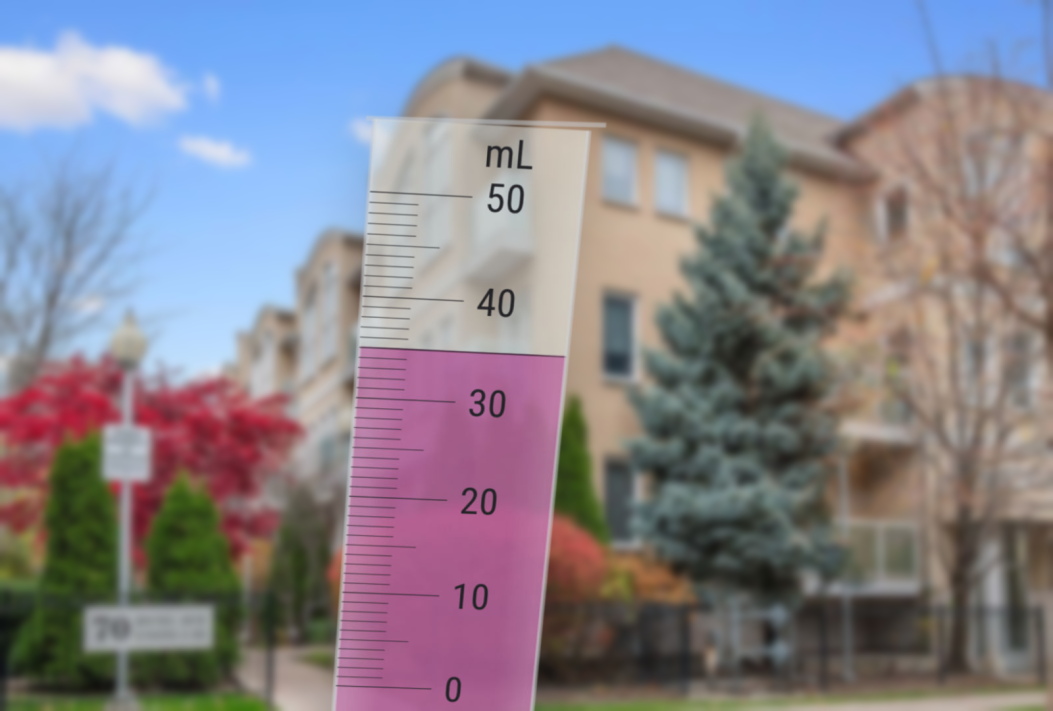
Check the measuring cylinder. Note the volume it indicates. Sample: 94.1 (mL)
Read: 35 (mL)
